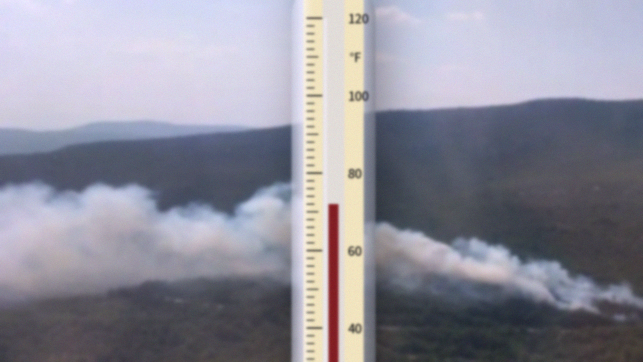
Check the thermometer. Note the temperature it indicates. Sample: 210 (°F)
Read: 72 (°F)
